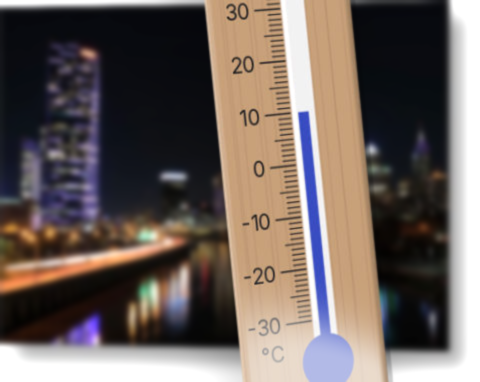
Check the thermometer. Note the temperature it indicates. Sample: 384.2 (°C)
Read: 10 (°C)
